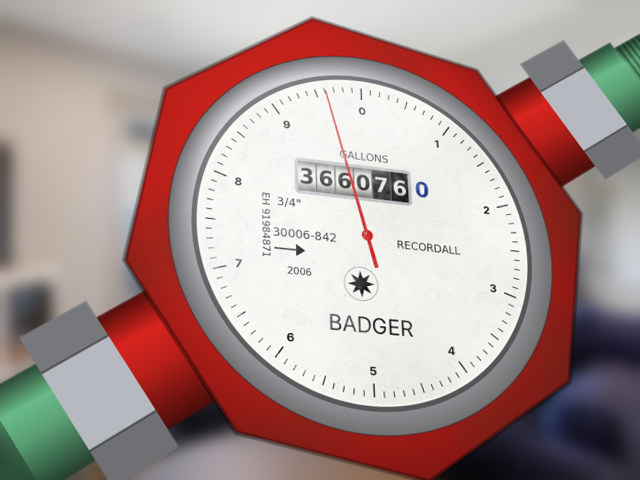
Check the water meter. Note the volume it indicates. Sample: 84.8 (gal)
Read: 3660759.6 (gal)
